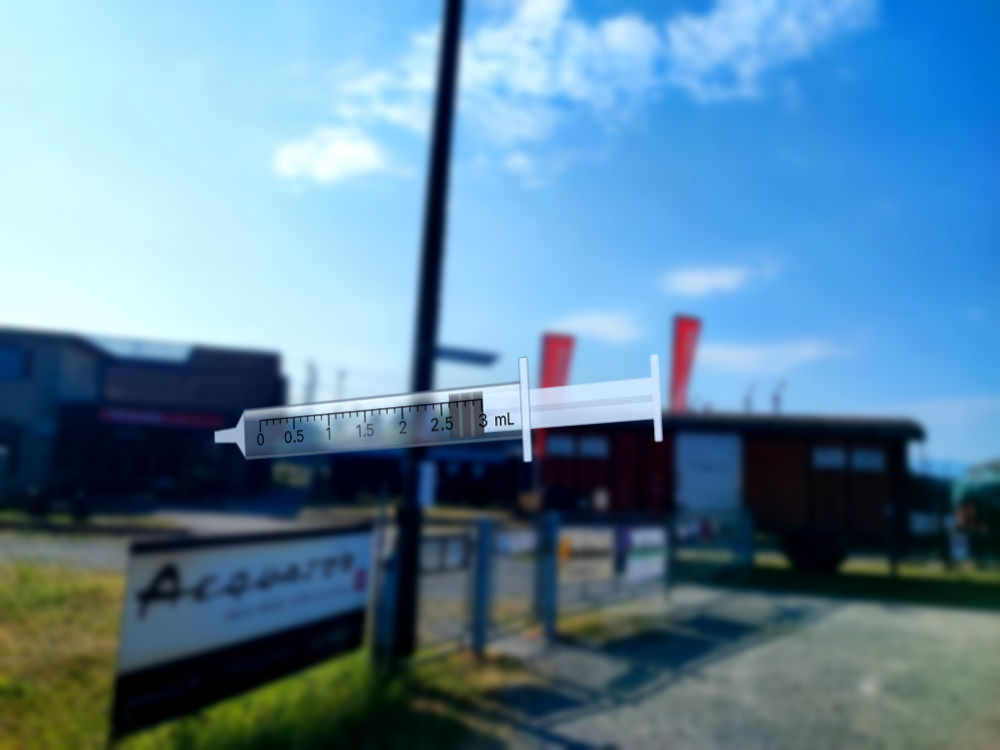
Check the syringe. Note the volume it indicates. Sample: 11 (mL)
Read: 2.6 (mL)
